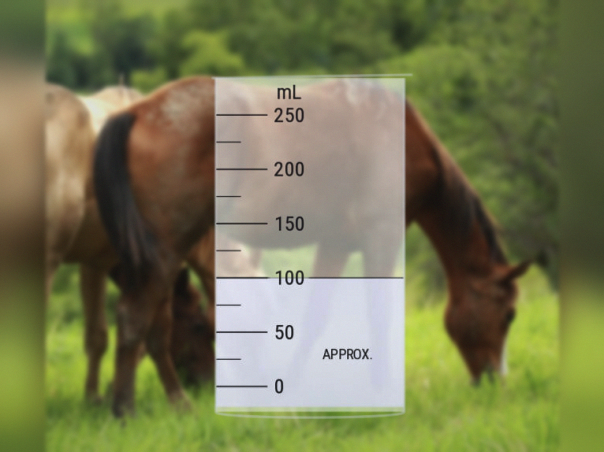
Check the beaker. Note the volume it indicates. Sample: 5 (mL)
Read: 100 (mL)
